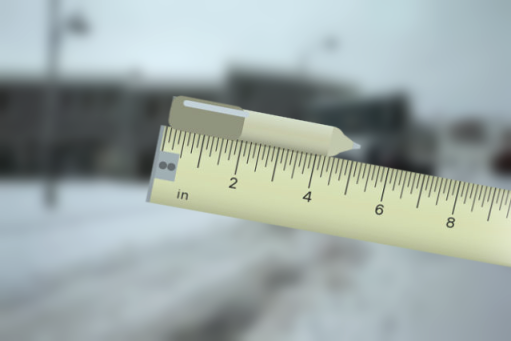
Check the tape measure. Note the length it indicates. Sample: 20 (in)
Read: 5.125 (in)
